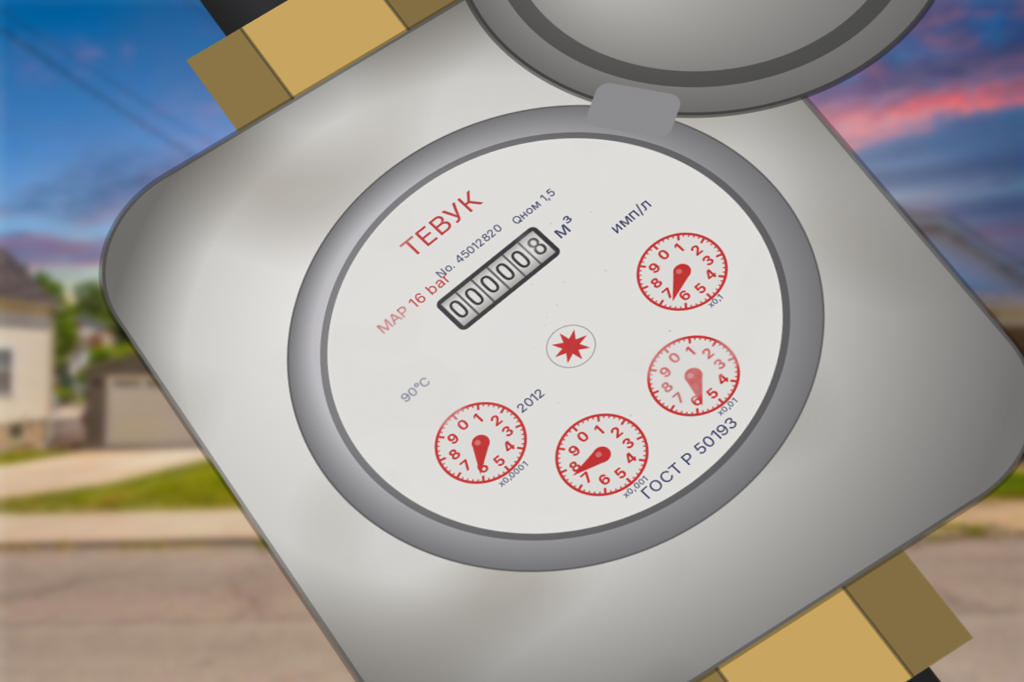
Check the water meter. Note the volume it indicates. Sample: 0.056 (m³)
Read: 8.6576 (m³)
